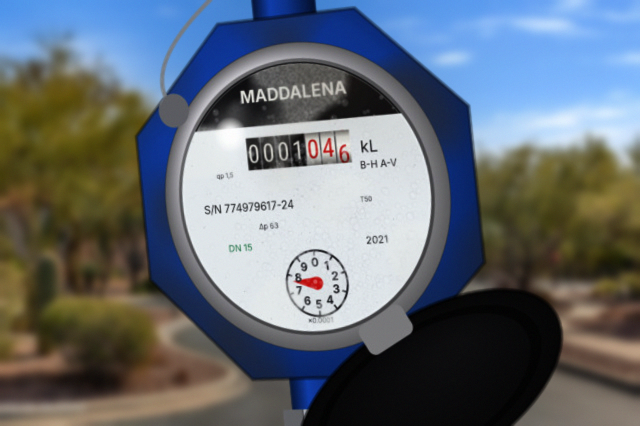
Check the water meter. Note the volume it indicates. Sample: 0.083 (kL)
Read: 1.0457 (kL)
